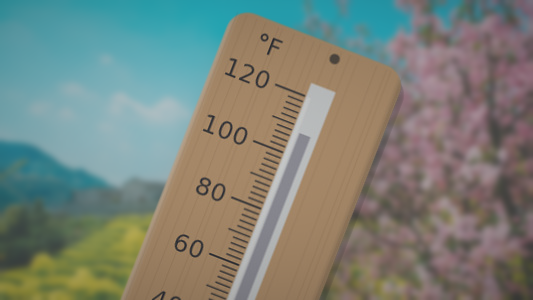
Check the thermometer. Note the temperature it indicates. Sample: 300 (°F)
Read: 108 (°F)
